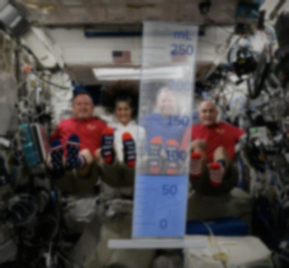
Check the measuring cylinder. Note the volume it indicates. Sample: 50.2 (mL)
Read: 70 (mL)
